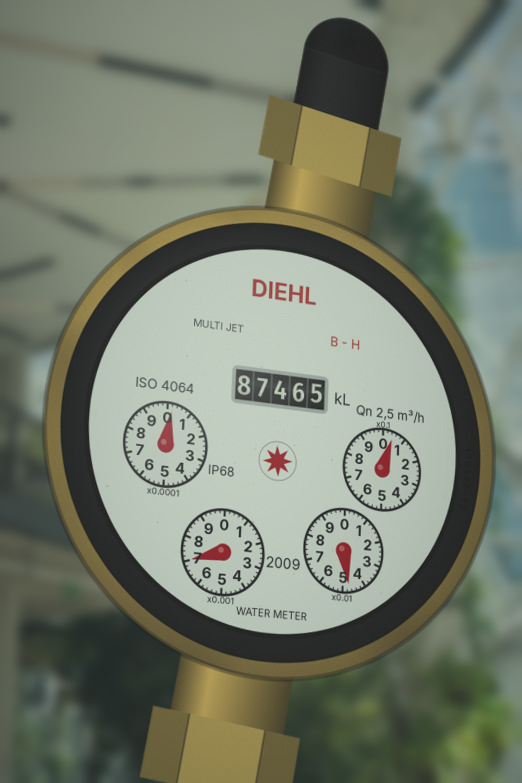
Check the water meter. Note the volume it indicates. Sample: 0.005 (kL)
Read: 87465.0470 (kL)
